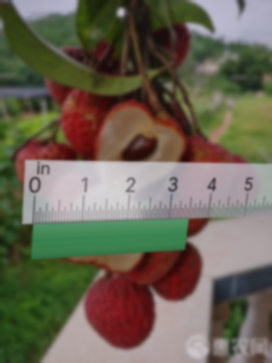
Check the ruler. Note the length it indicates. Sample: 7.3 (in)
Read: 3.5 (in)
